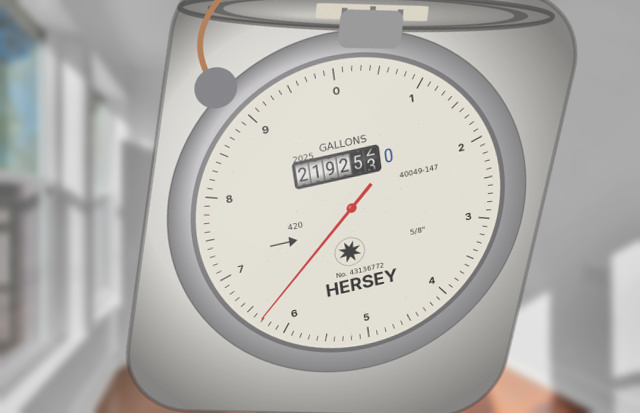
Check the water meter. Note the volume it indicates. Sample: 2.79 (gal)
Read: 2192526.3 (gal)
